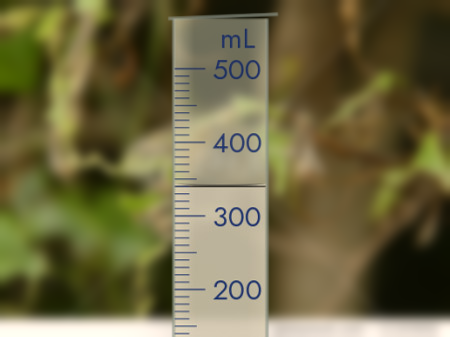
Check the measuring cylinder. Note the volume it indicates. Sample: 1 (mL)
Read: 340 (mL)
